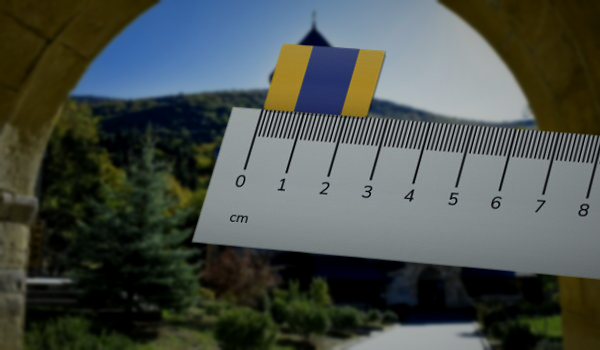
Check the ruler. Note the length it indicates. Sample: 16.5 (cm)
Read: 2.5 (cm)
